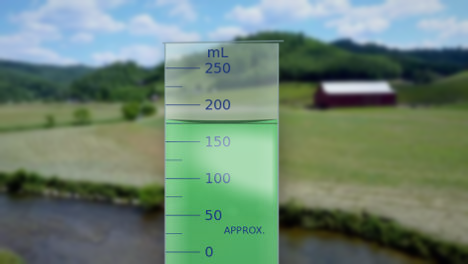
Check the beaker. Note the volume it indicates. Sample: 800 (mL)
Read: 175 (mL)
